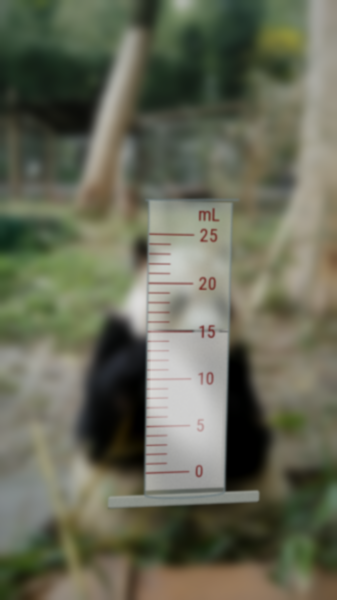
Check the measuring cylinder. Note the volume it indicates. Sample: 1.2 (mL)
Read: 15 (mL)
